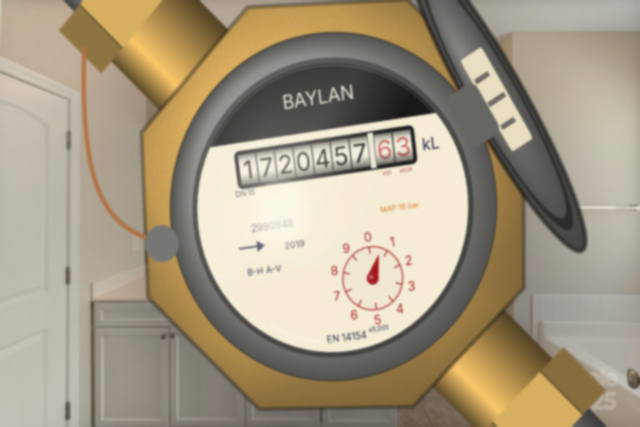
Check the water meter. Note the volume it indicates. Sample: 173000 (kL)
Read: 1720457.630 (kL)
